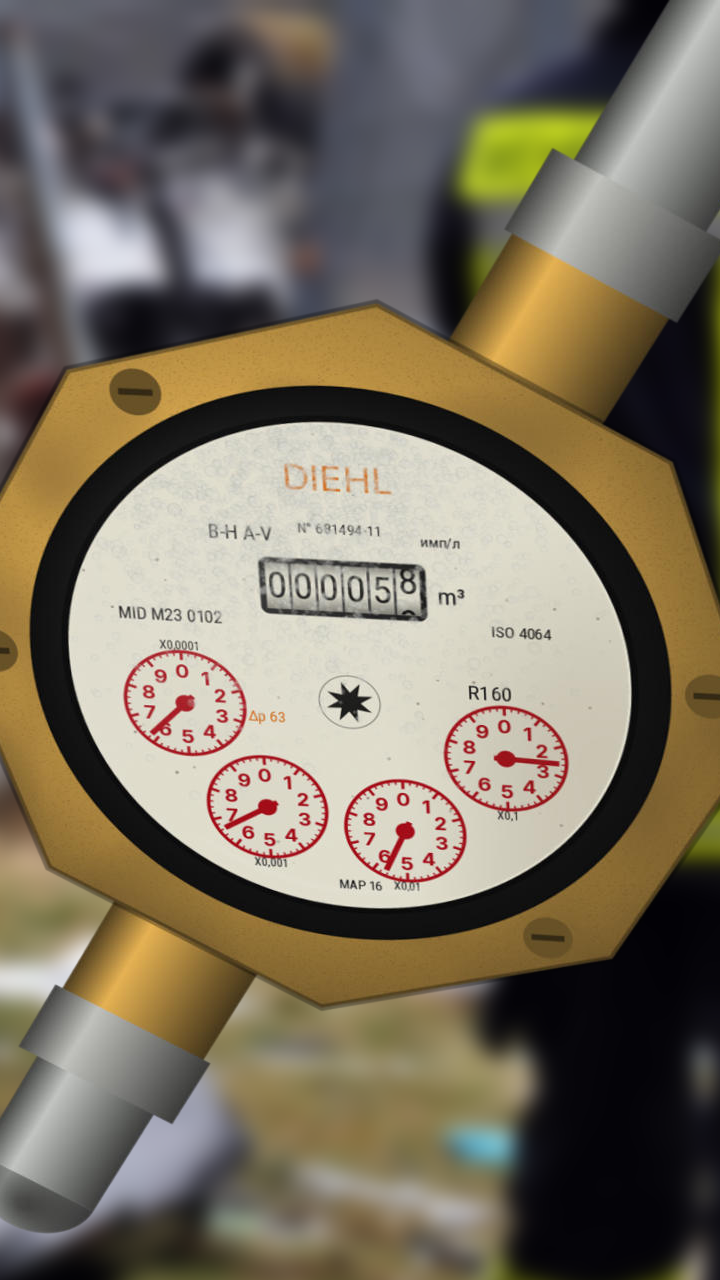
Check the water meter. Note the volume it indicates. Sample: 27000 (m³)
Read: 58.2566 (m³)
